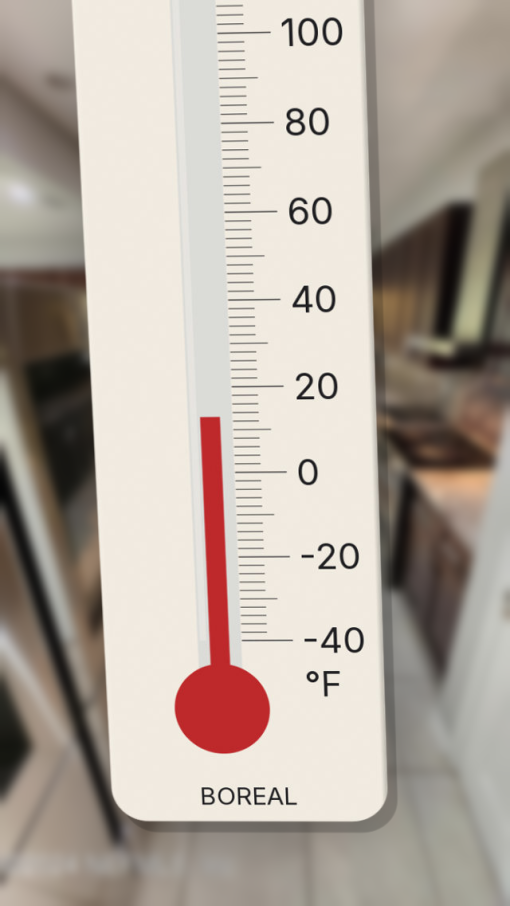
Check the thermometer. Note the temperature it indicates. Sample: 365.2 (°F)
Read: 13 (°F)
